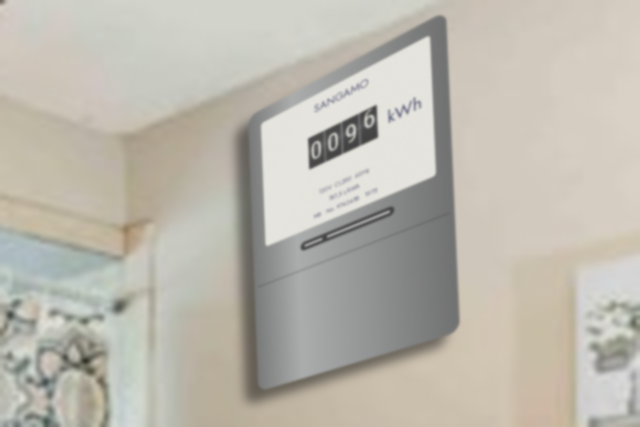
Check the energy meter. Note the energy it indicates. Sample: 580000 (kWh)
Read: 96 (kWh)
